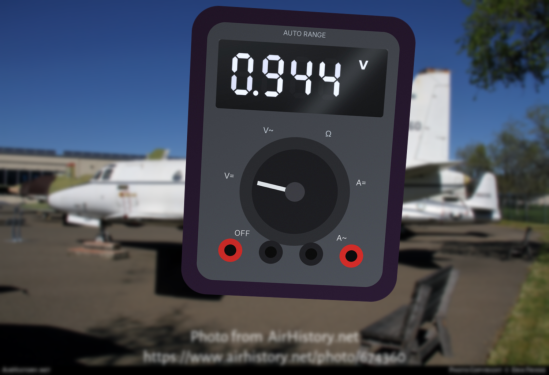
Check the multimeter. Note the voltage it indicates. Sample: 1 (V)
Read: 0.944 (V)
